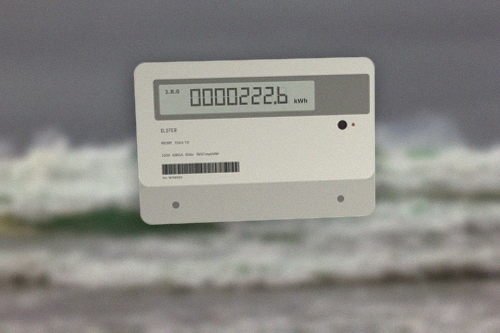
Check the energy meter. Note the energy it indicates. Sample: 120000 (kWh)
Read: 222.6 (kWh)
